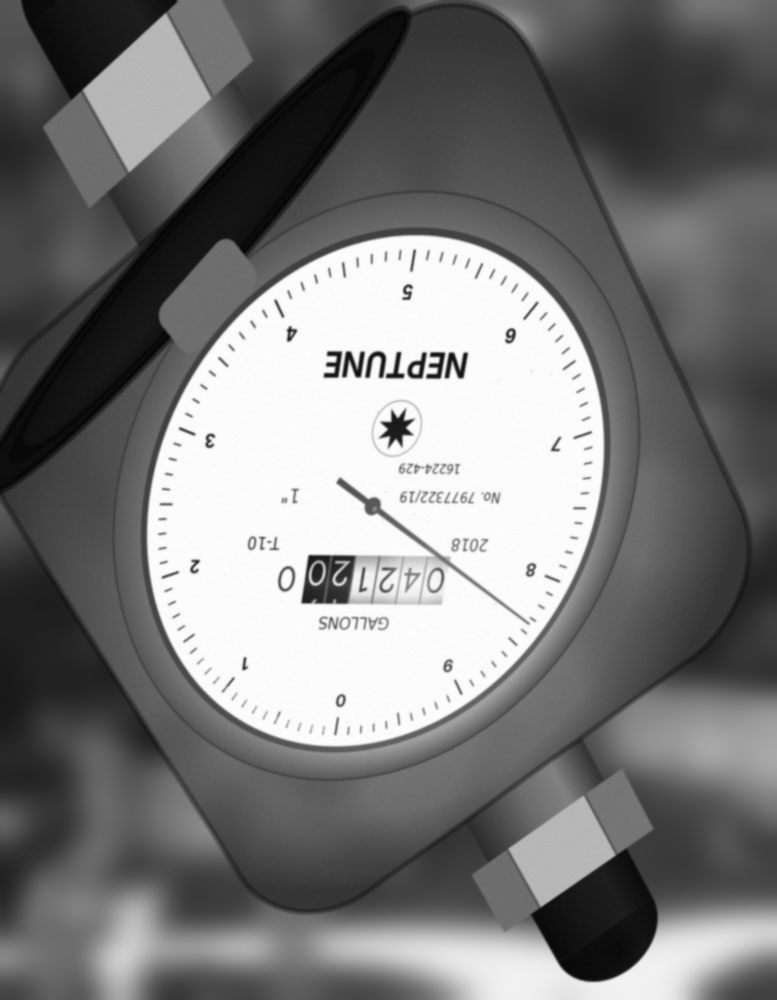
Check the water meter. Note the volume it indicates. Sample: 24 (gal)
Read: 421198.3 (gal)
